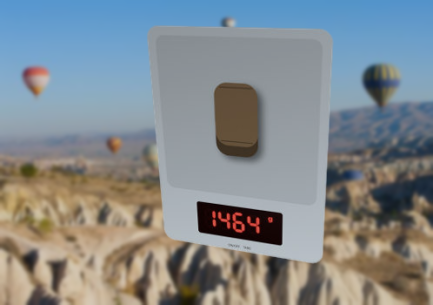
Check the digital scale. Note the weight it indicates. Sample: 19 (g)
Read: 1464 (g)
